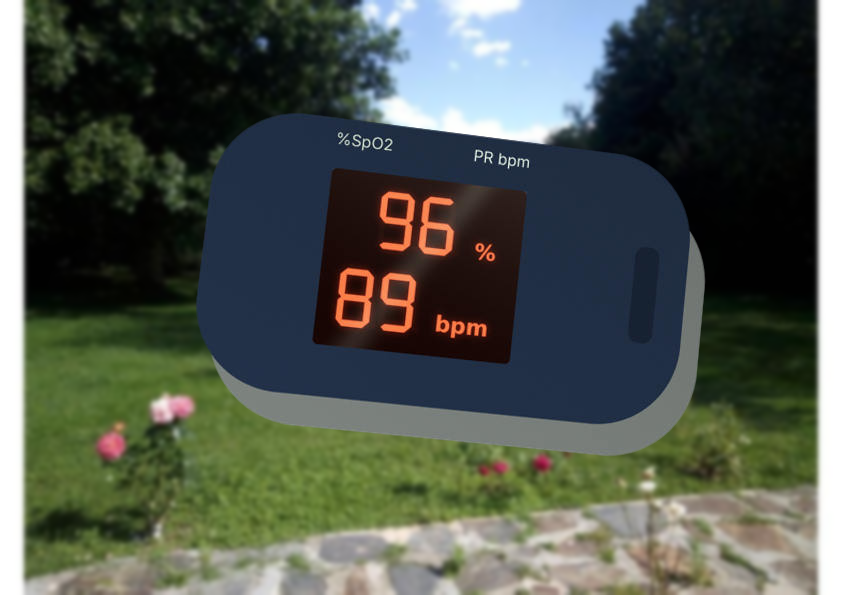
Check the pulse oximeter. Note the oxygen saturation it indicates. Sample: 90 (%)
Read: 96 (%)
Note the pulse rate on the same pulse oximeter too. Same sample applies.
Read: 89 (bpm)
